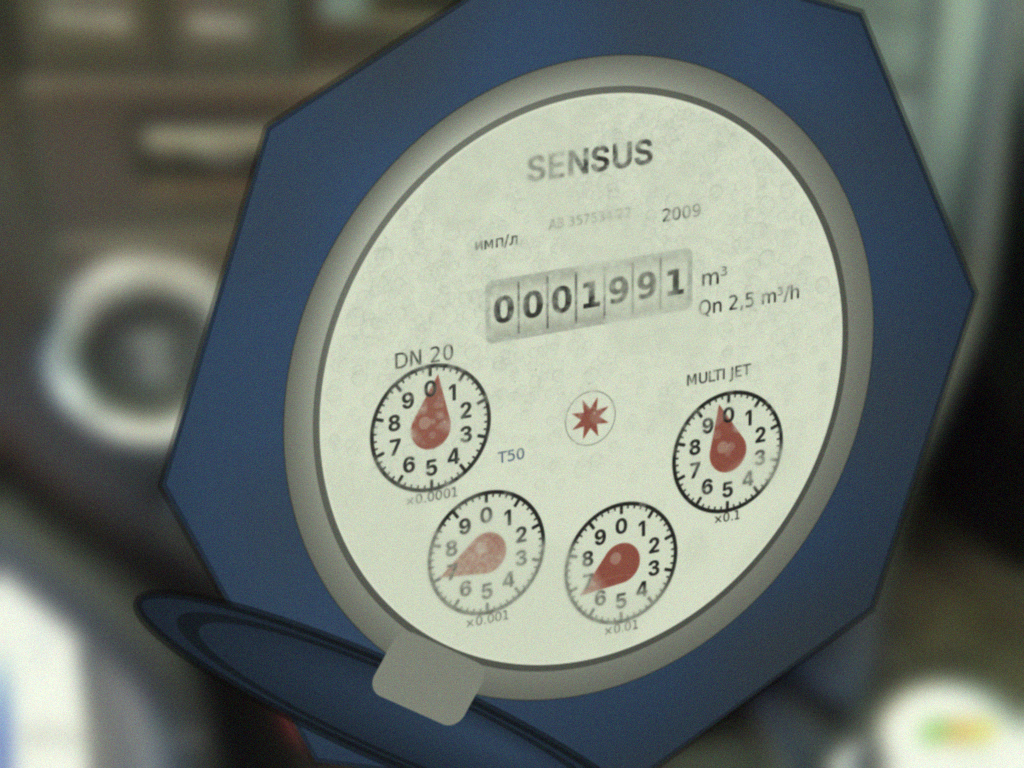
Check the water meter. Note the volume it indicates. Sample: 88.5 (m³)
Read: 1990.9670 (m³)
